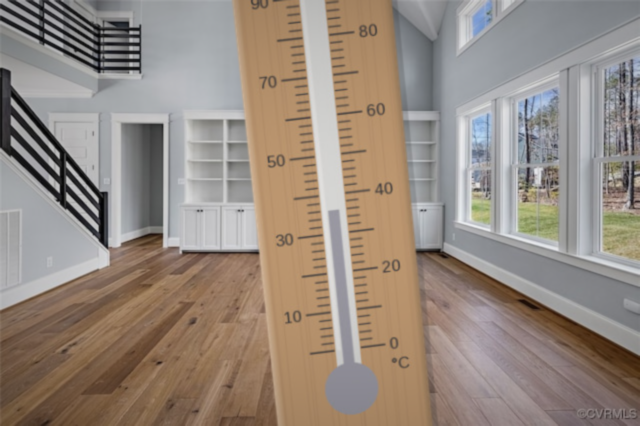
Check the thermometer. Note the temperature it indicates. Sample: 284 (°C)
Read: 36 (°C)
